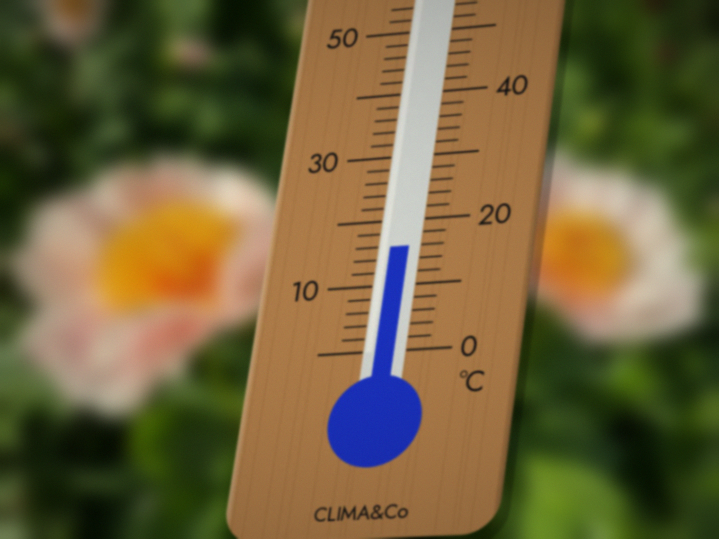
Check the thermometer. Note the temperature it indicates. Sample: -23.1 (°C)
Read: 16 (°C)
